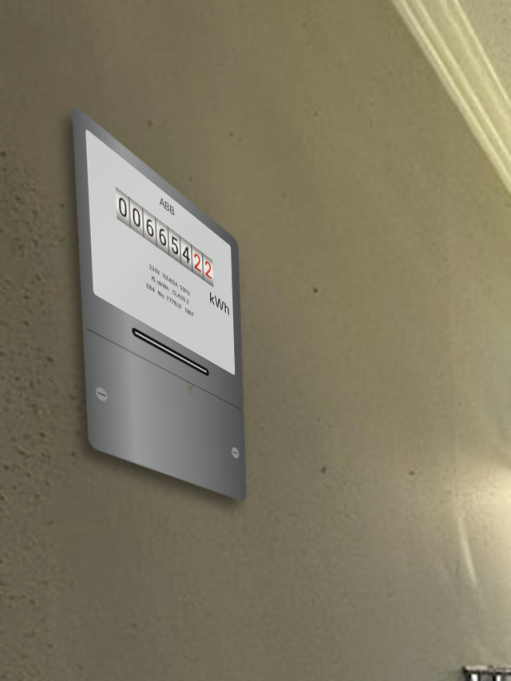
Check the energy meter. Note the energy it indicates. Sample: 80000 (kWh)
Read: 6654.22 (kWh)
